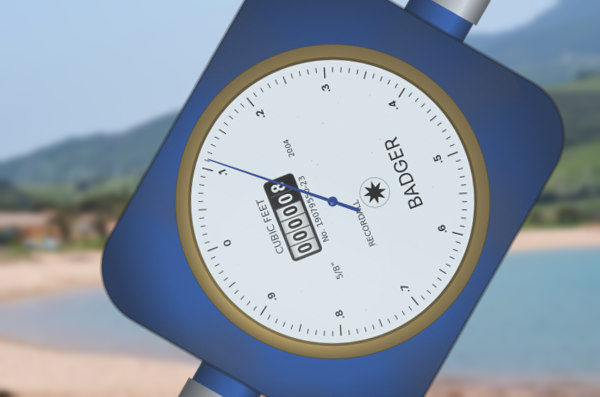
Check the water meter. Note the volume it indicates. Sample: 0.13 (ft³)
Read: 8.11 (ft³)
